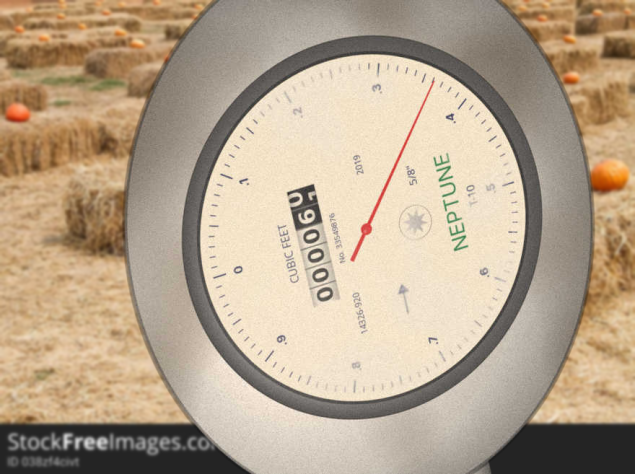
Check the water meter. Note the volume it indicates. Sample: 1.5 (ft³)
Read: 60.36 (ft³)
